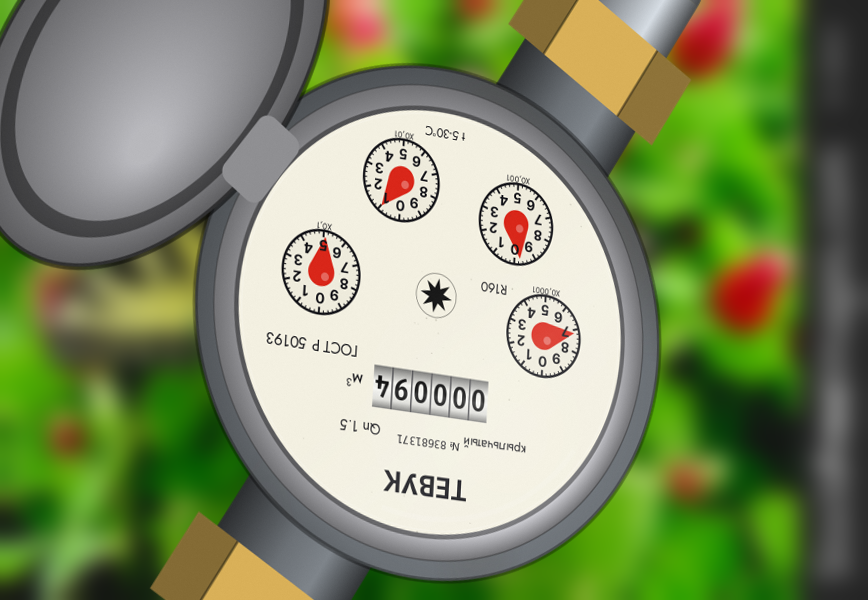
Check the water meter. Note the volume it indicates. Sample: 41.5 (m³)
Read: 94.5097 (m³)
